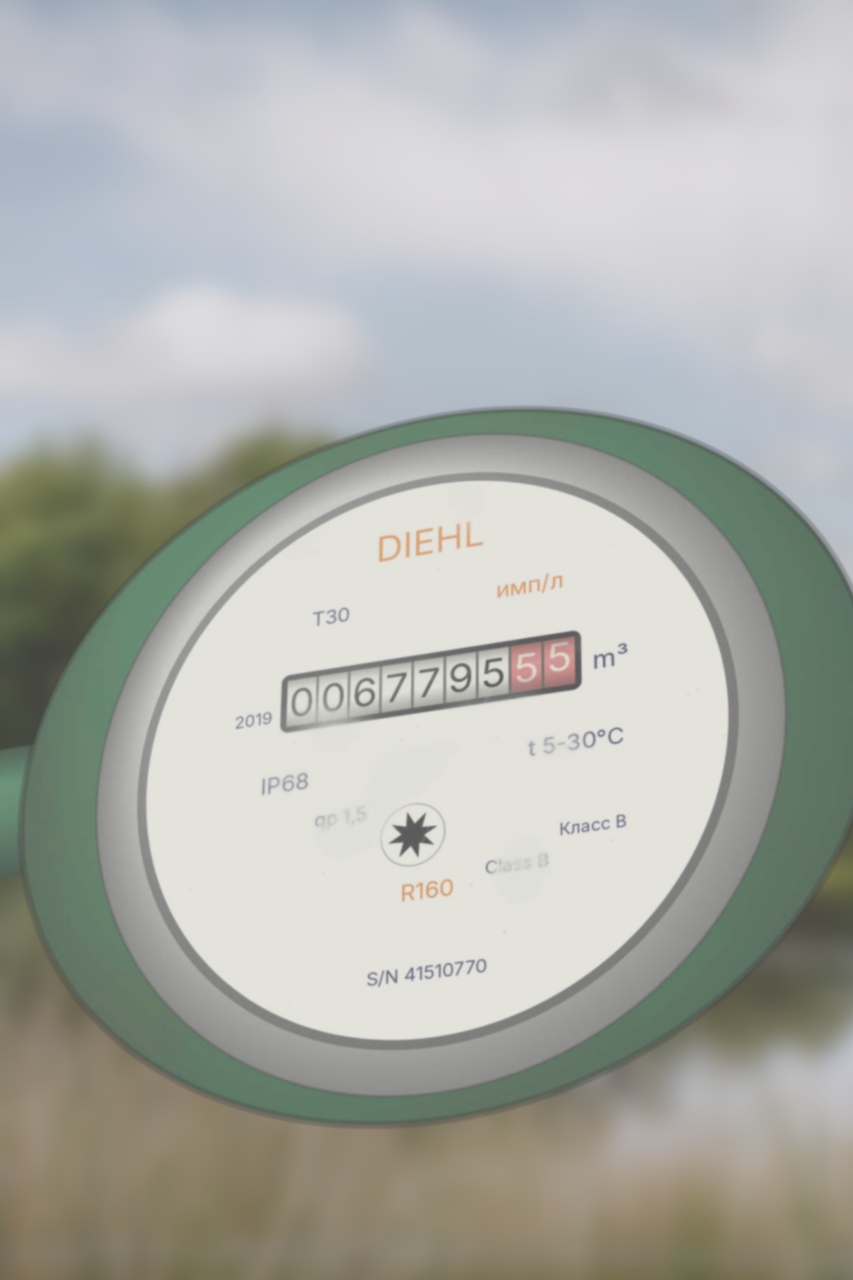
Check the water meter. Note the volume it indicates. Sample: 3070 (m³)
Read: 67795.55 (m³)
